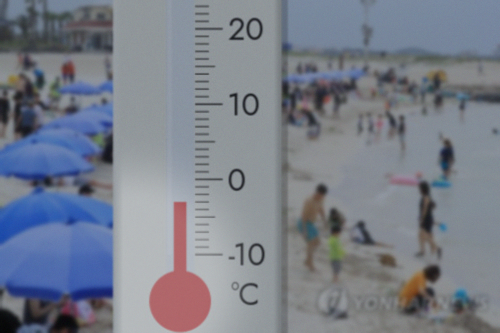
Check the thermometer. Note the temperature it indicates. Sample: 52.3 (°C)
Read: -3 (°C)
